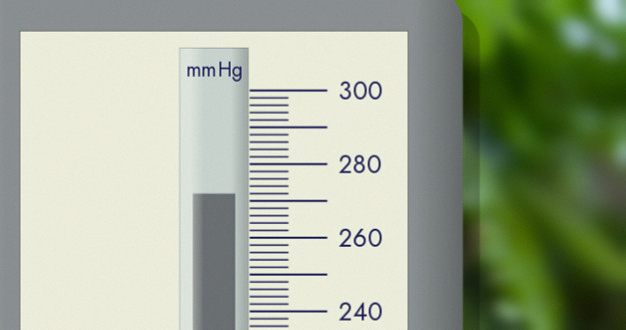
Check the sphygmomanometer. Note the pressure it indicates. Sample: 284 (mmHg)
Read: 272 (mmHg)
